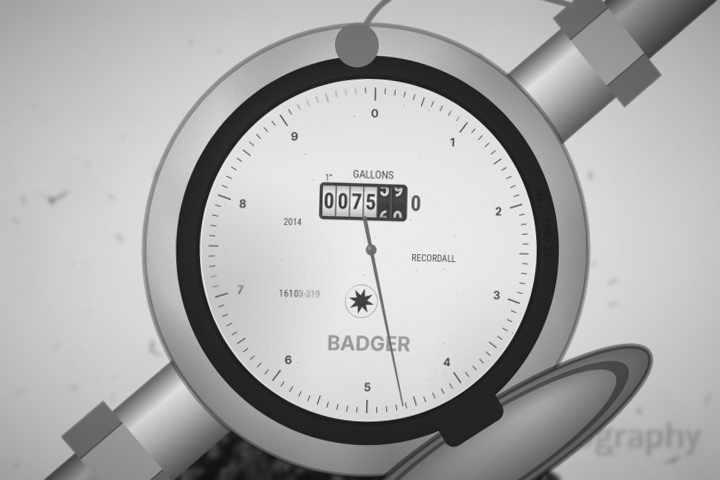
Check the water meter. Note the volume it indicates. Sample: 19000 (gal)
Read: 75594.6 (gal)
